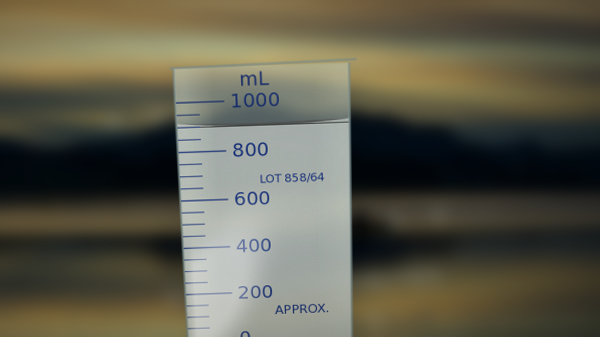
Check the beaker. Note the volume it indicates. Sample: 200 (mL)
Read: 900 (mL)
